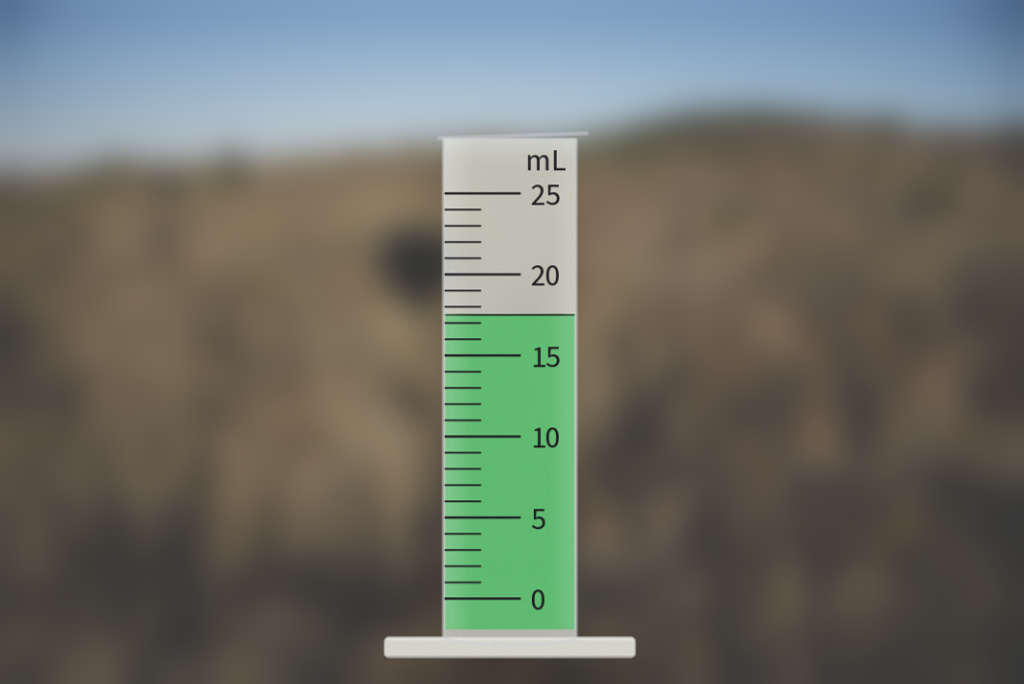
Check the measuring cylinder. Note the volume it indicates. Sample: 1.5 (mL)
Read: 17.5 (mL)
